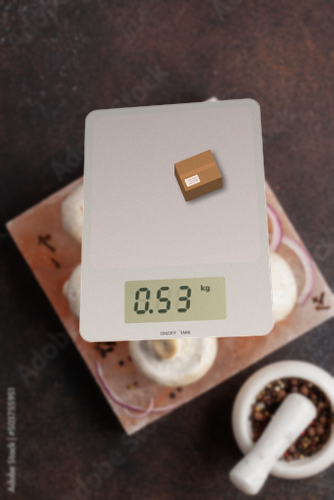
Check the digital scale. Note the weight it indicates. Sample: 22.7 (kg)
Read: 0.53 (kg)
